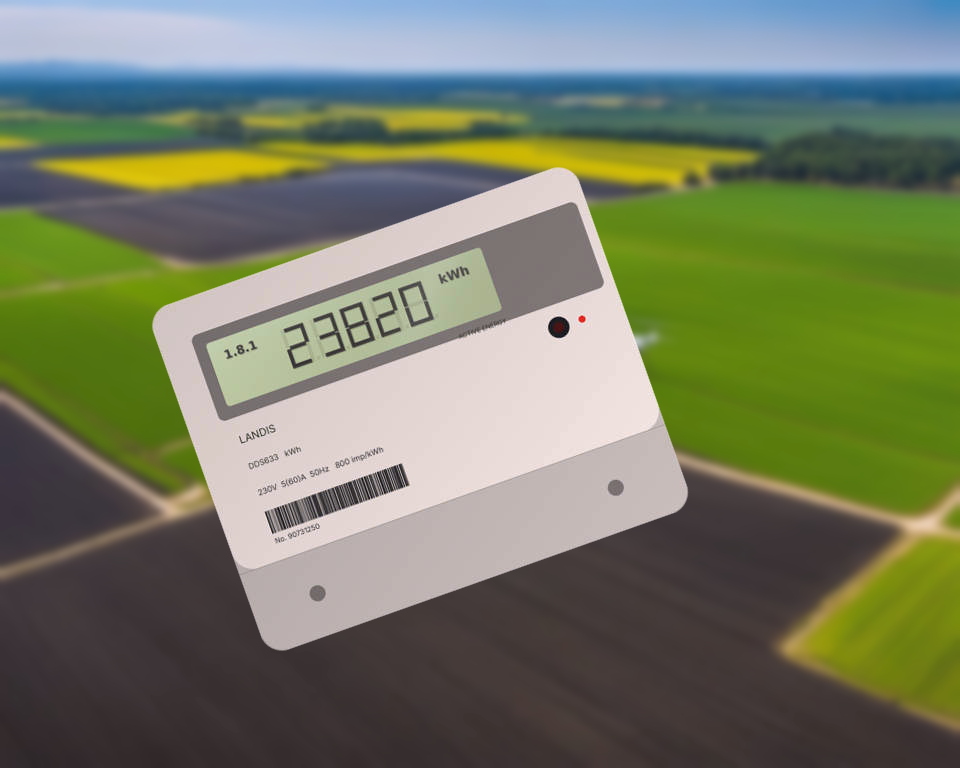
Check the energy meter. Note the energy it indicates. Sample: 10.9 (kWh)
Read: 23820 (kWh)
